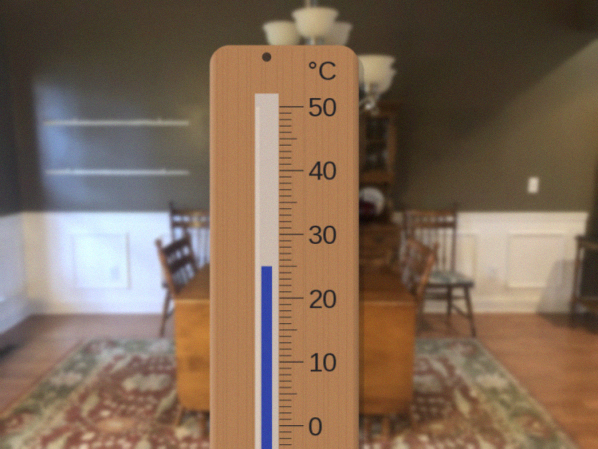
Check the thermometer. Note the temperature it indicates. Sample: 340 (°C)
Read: 25 (°C)
